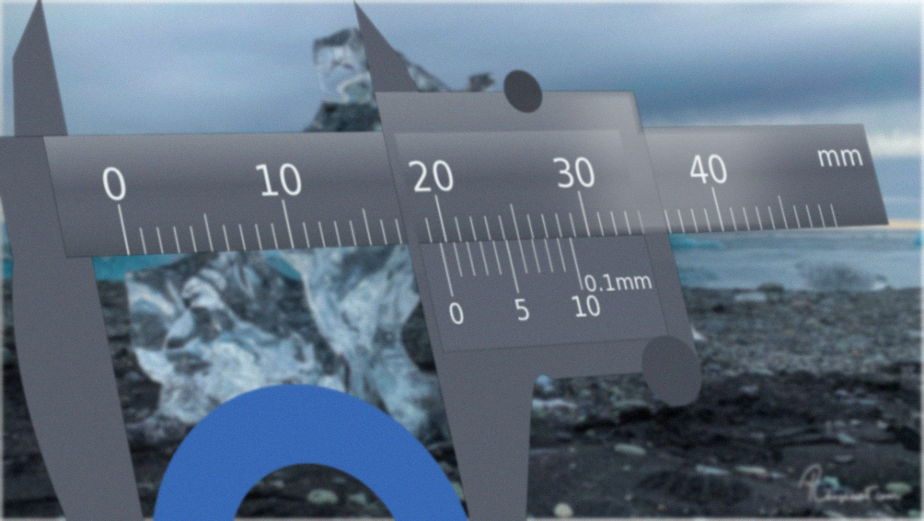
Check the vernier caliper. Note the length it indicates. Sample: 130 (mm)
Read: 19.6 (mm)
